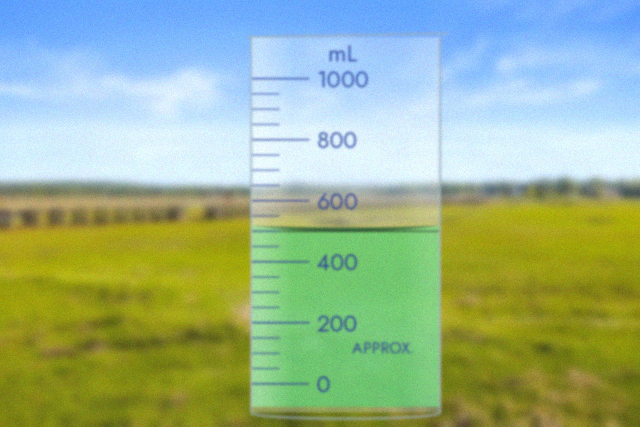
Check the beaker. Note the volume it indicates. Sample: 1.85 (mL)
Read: 500 (mL)
